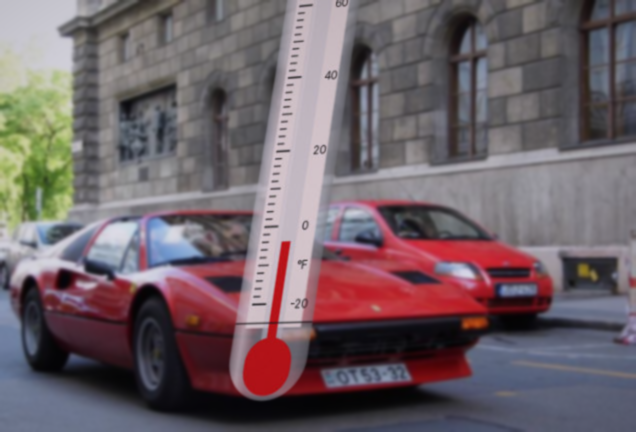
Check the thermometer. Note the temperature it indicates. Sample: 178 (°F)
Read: -4 (°F)
